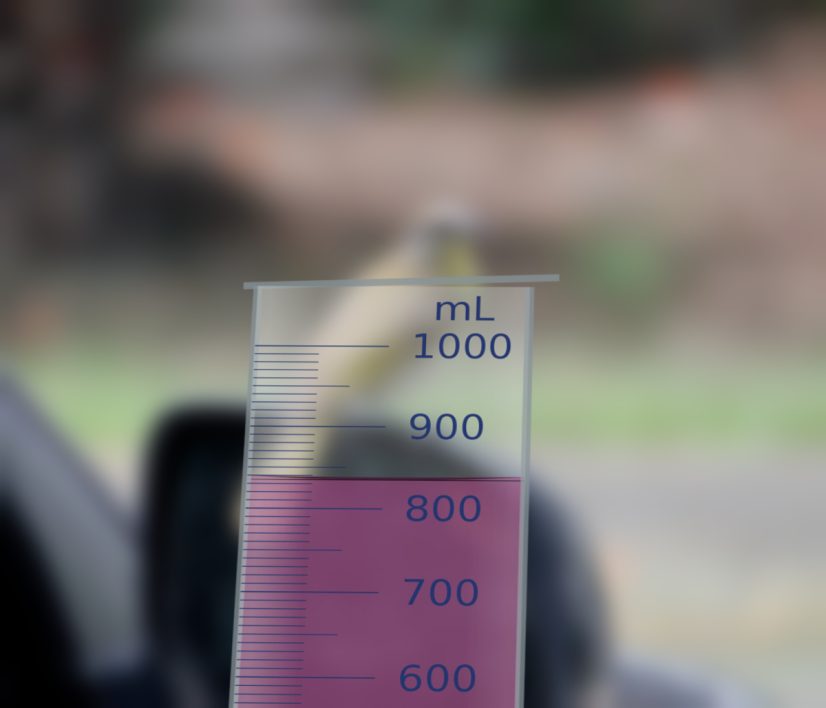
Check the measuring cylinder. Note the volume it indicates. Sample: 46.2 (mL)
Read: 835 (mL)
